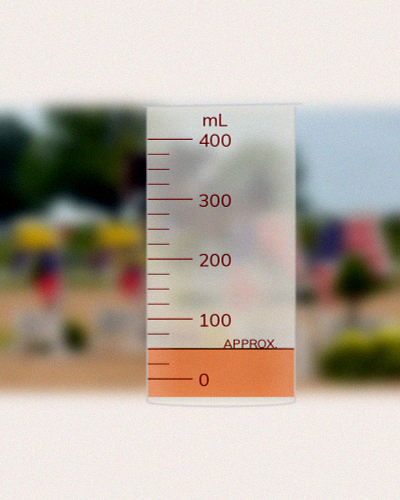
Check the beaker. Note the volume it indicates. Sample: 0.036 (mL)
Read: 50 (mL)
